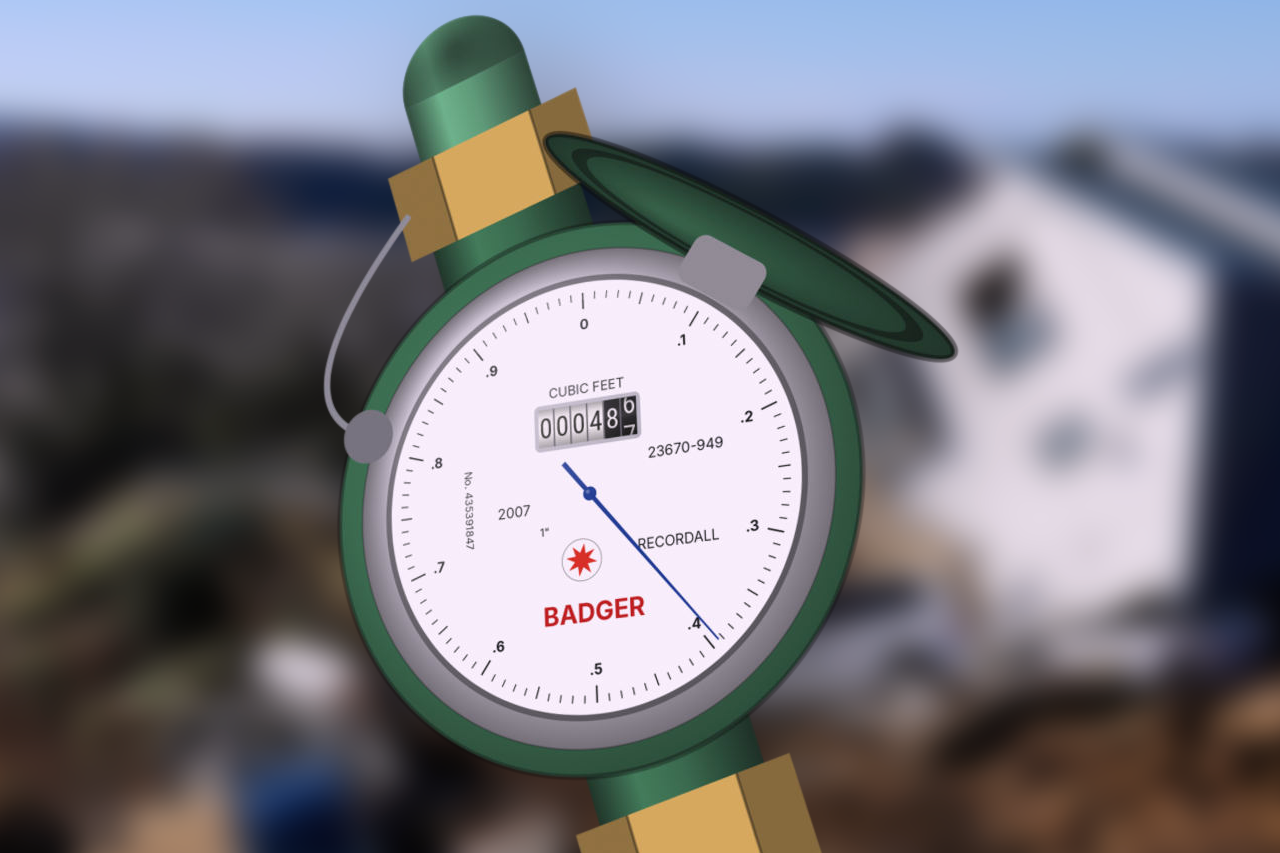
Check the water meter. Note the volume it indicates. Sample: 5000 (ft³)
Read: 486.39 (ft³)
